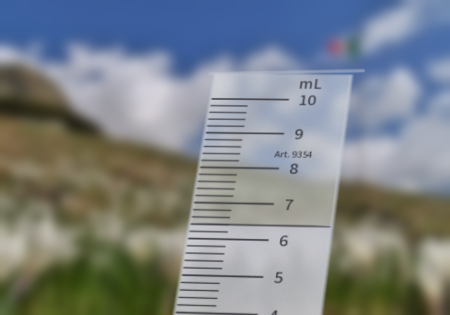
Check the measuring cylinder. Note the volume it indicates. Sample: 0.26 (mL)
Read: 6.4 (mL)
